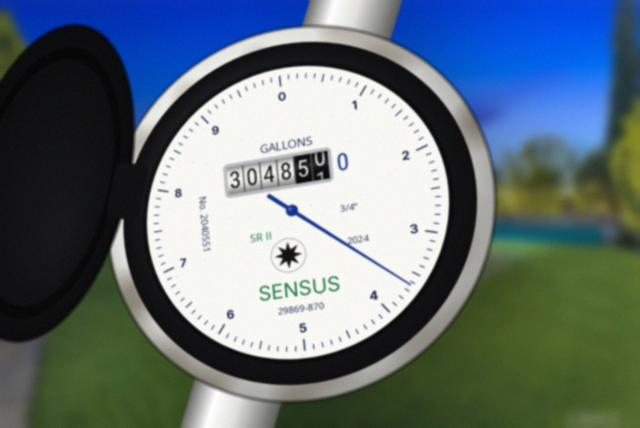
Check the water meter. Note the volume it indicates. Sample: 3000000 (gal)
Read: 3048503.6 (gal)
